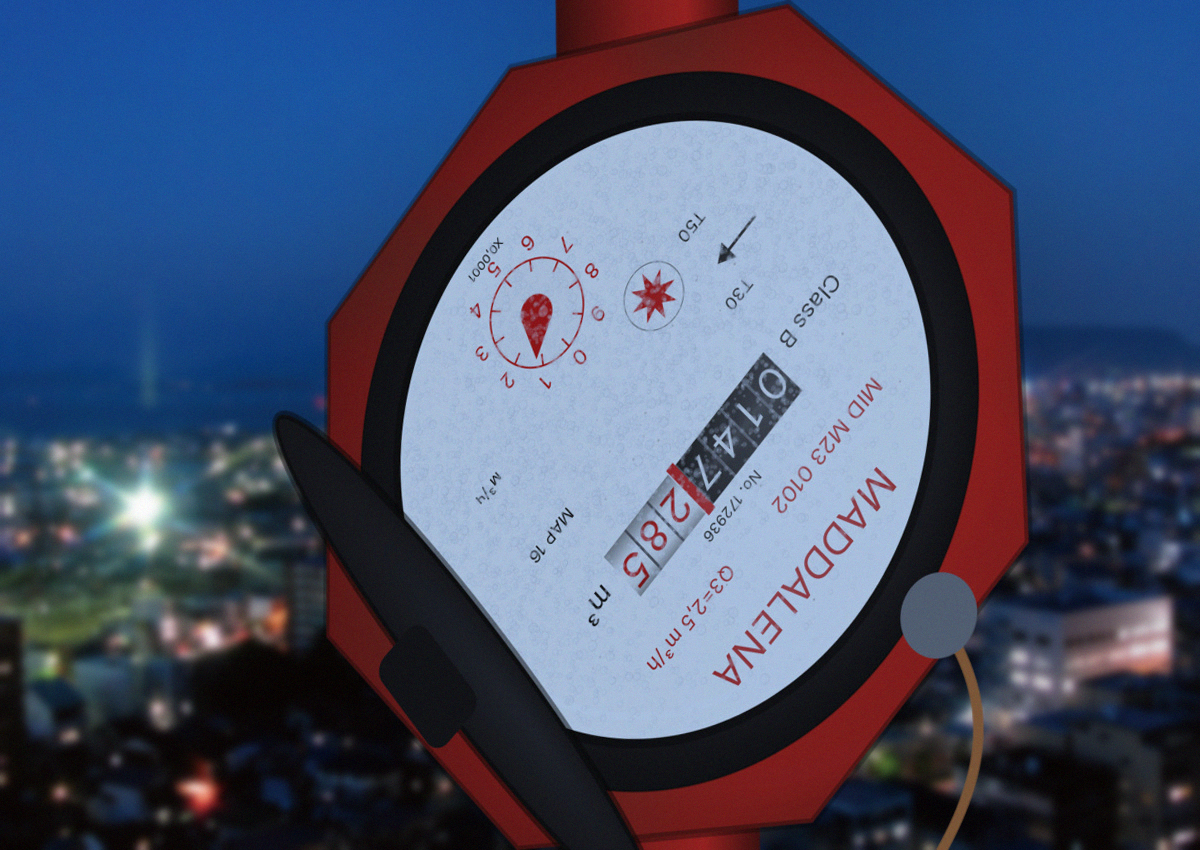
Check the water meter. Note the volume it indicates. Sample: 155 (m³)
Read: 147.2851 (m³)
